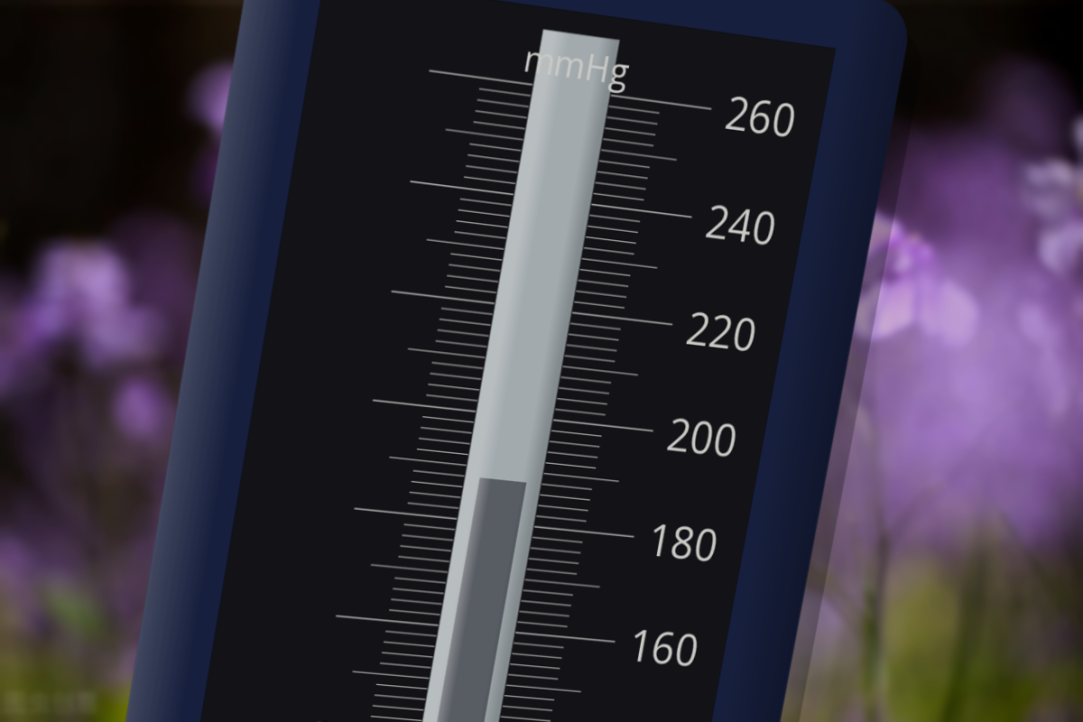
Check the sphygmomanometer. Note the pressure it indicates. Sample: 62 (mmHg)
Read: 188 (mmHg)
